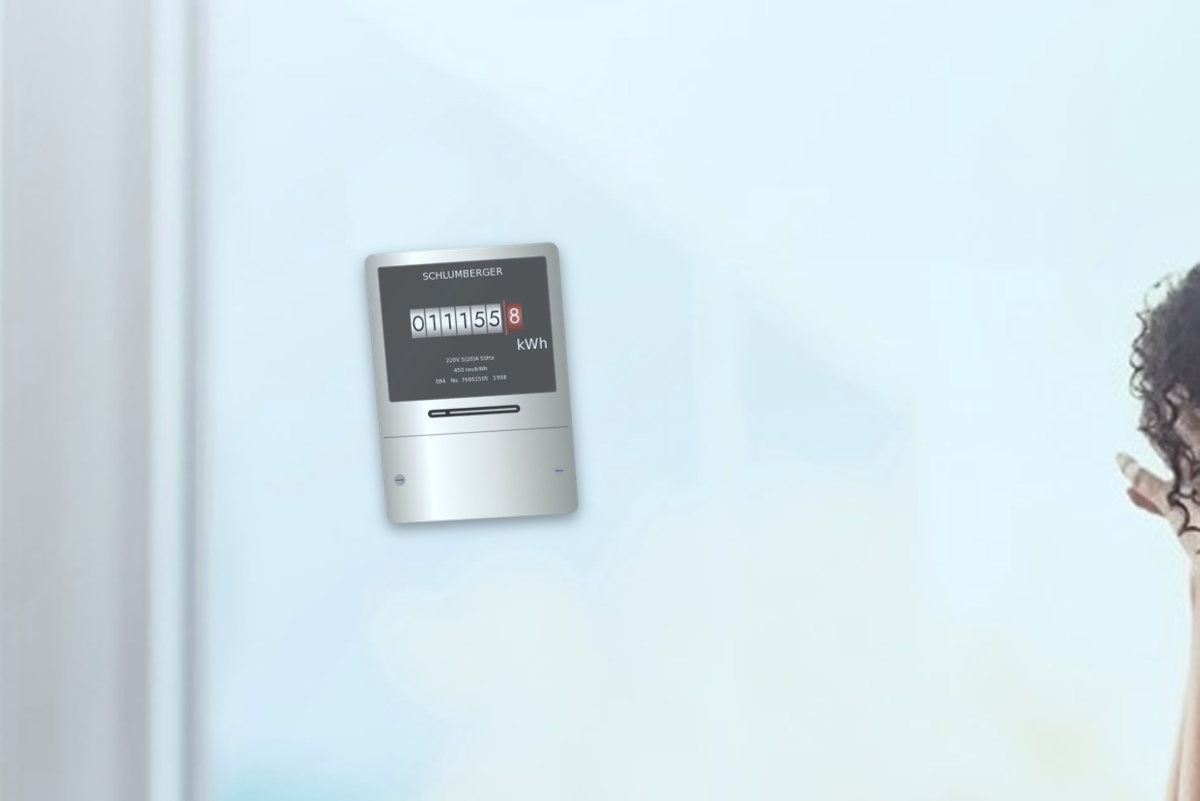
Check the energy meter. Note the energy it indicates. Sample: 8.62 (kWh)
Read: 11155.8 (kWh)
